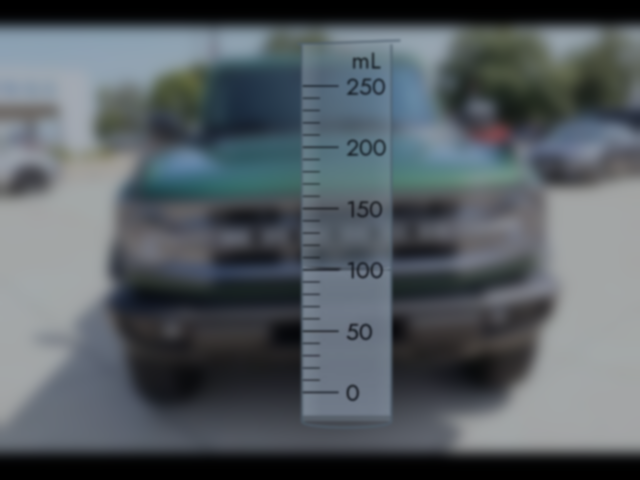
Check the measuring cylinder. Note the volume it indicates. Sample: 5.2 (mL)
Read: 100 (mL)
